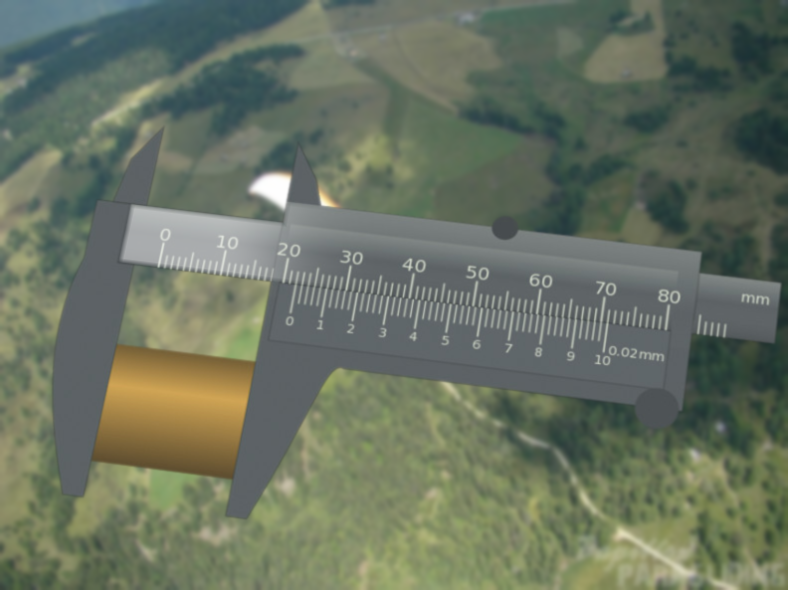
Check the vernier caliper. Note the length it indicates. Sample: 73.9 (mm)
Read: 22.0 (mm)
